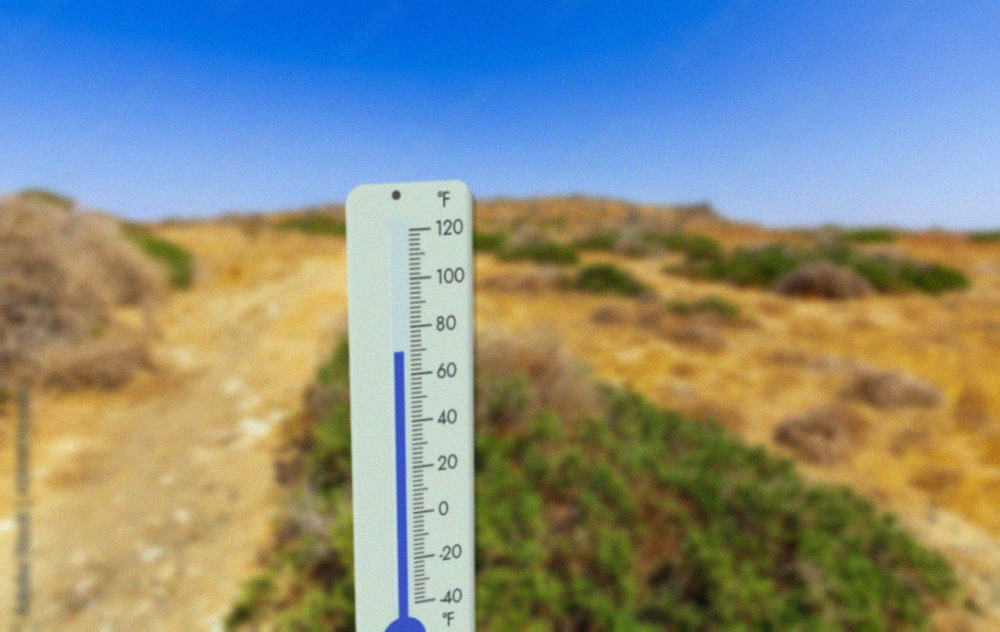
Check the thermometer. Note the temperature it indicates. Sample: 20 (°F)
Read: 70 (°F)
